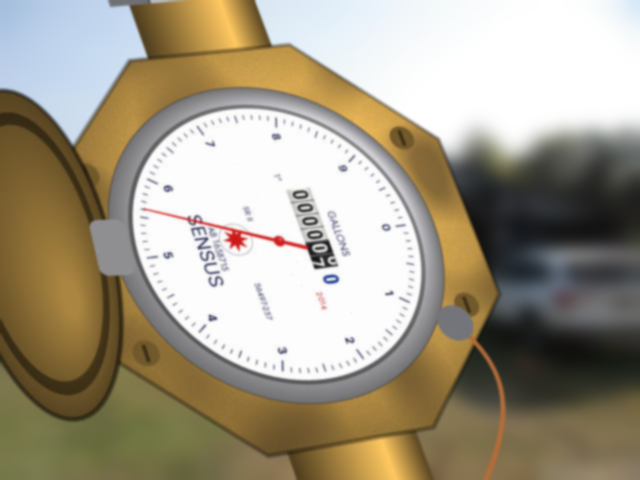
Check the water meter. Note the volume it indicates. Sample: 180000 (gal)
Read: 65.6 (gal)
